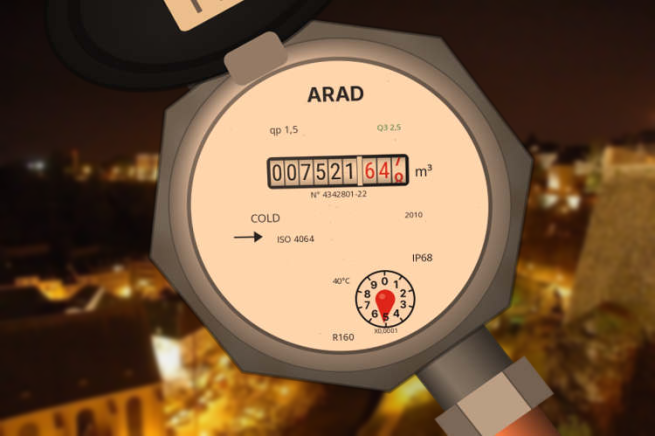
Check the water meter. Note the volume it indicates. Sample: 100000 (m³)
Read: 7521.6475 (m³)
